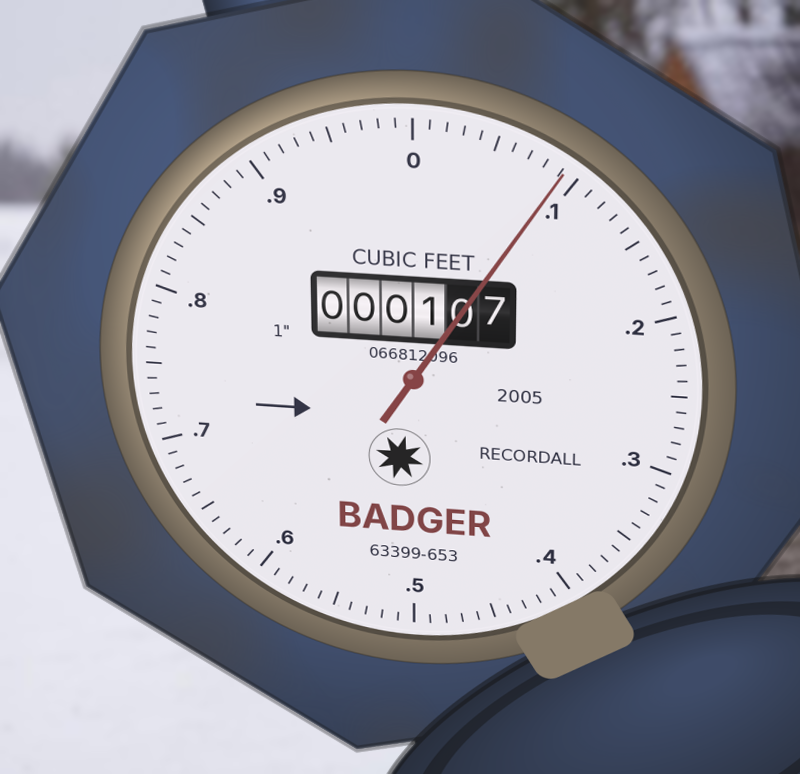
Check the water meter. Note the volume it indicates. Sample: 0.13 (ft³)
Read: 107.09 (ft³)
